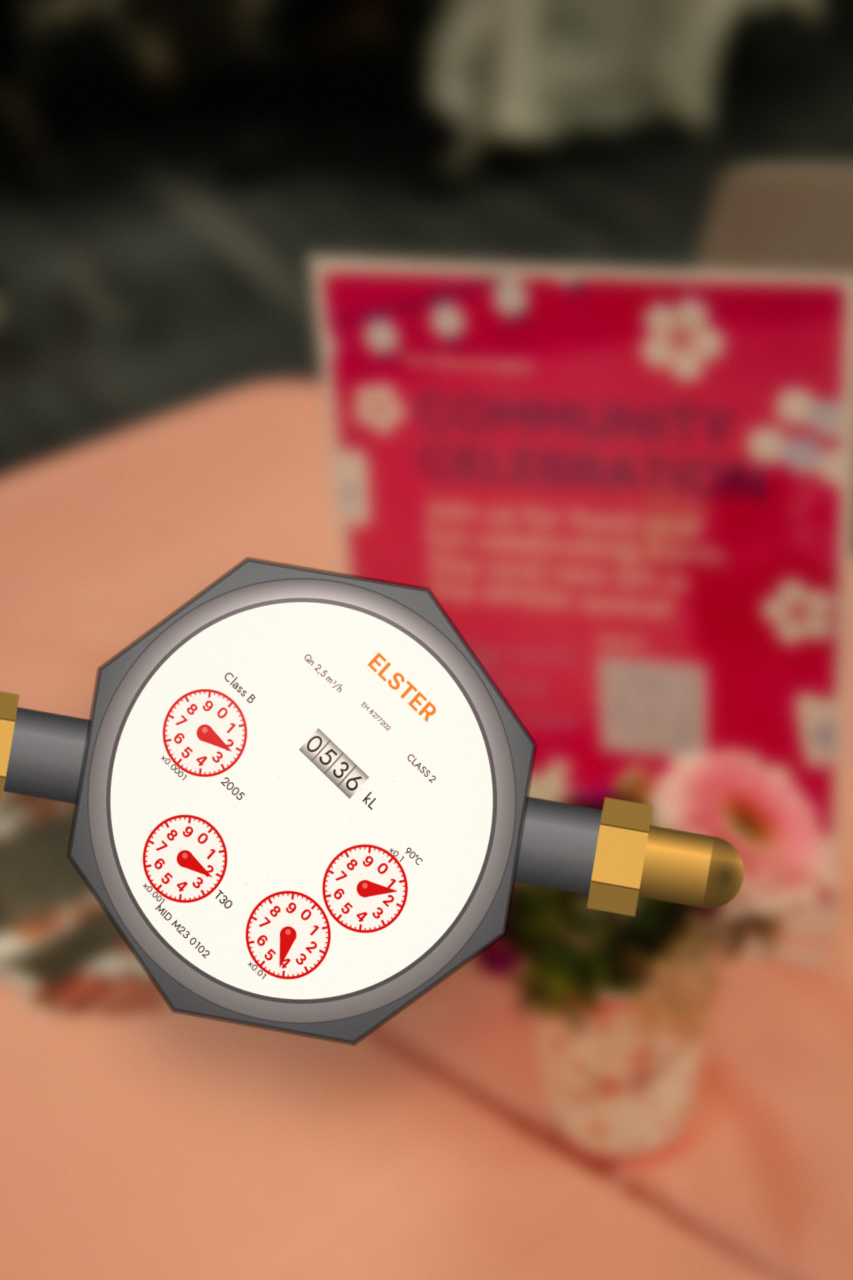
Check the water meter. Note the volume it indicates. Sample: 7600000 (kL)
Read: 536.1422 (kL)
